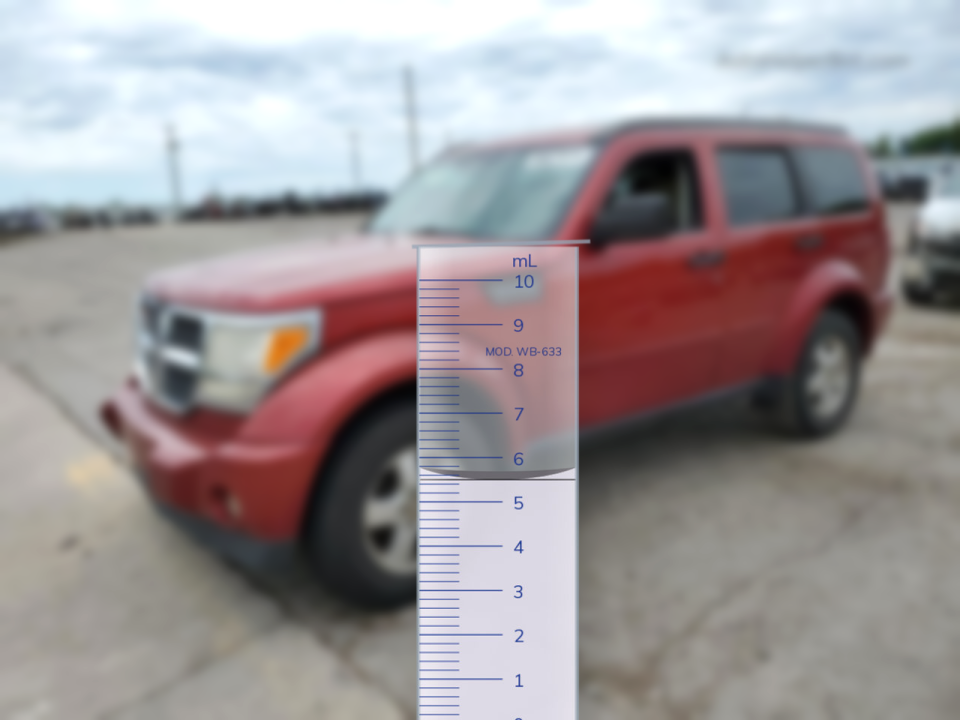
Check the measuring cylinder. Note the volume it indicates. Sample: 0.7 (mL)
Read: 5.5 (mL)
